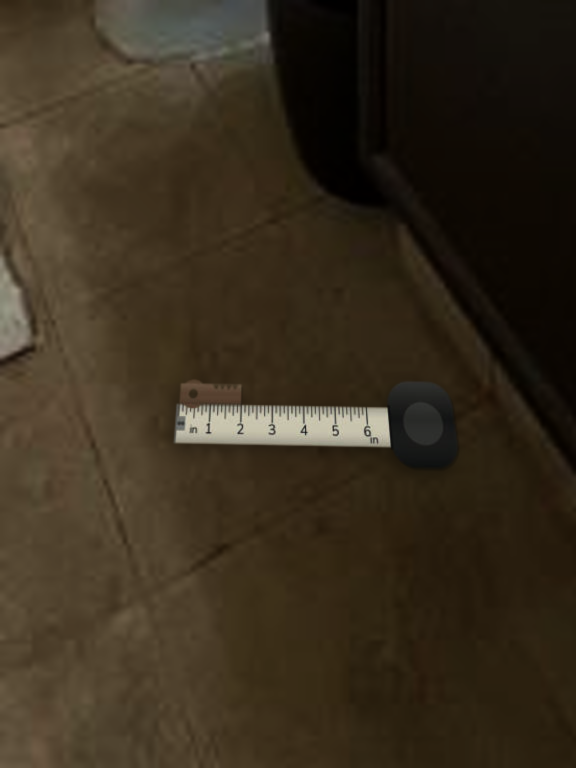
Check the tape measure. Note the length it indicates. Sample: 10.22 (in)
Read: 2 (in)
